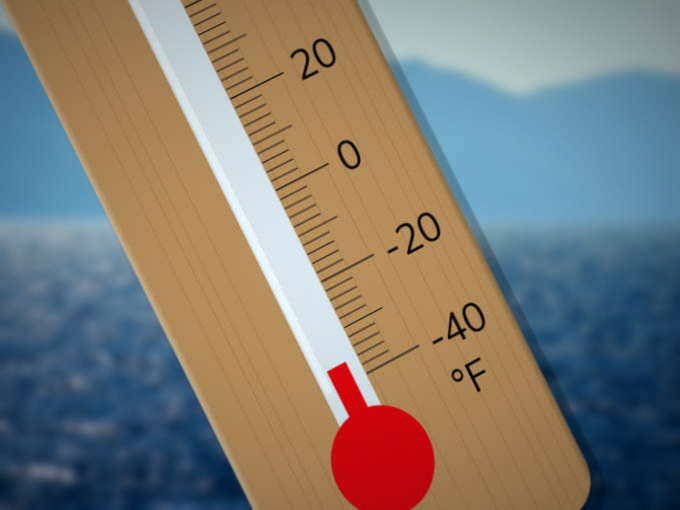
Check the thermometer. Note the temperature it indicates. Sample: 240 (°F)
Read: -36 (°F)
